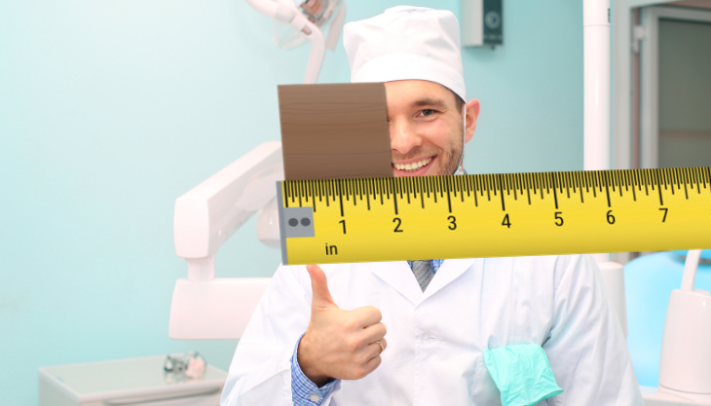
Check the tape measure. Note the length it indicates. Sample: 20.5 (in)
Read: 2 (in)
